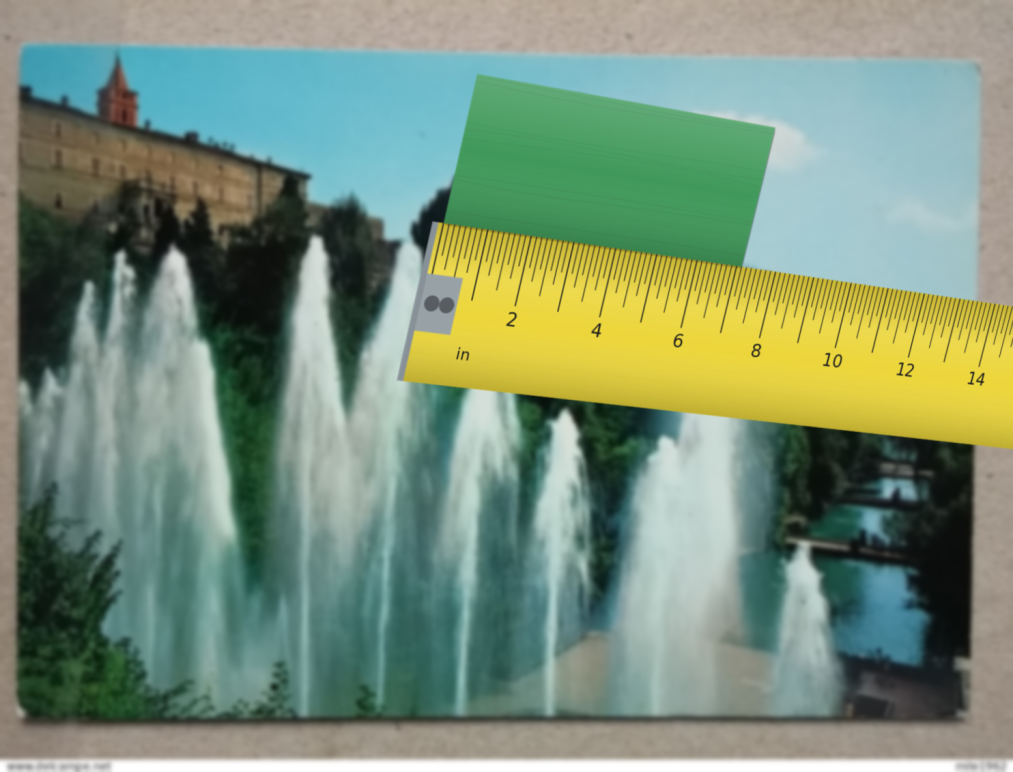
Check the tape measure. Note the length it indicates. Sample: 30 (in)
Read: 7.125 (in)
